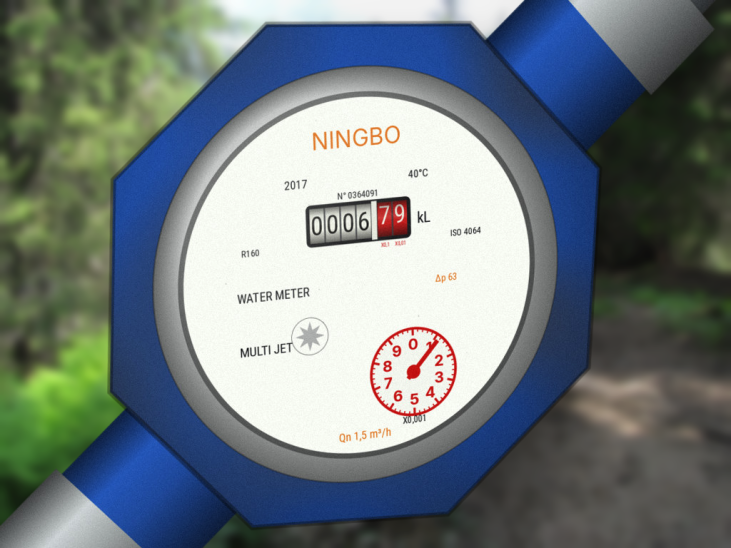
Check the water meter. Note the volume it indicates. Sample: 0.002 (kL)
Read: 6.791 (kL)
